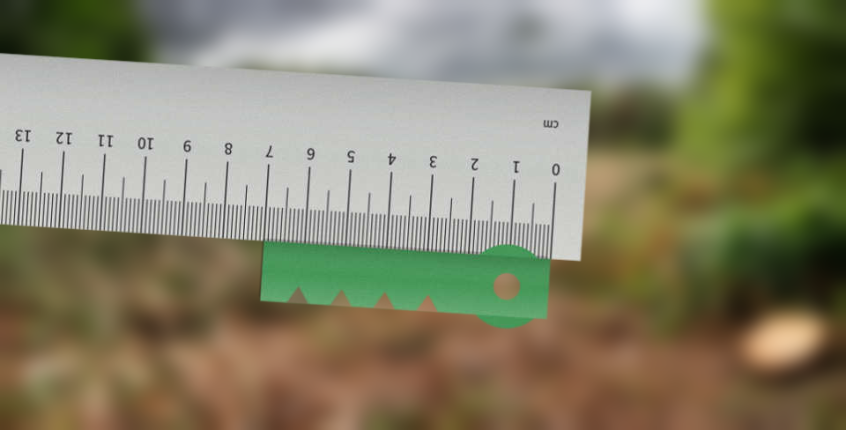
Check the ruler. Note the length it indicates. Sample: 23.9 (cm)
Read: 7 (cm)
